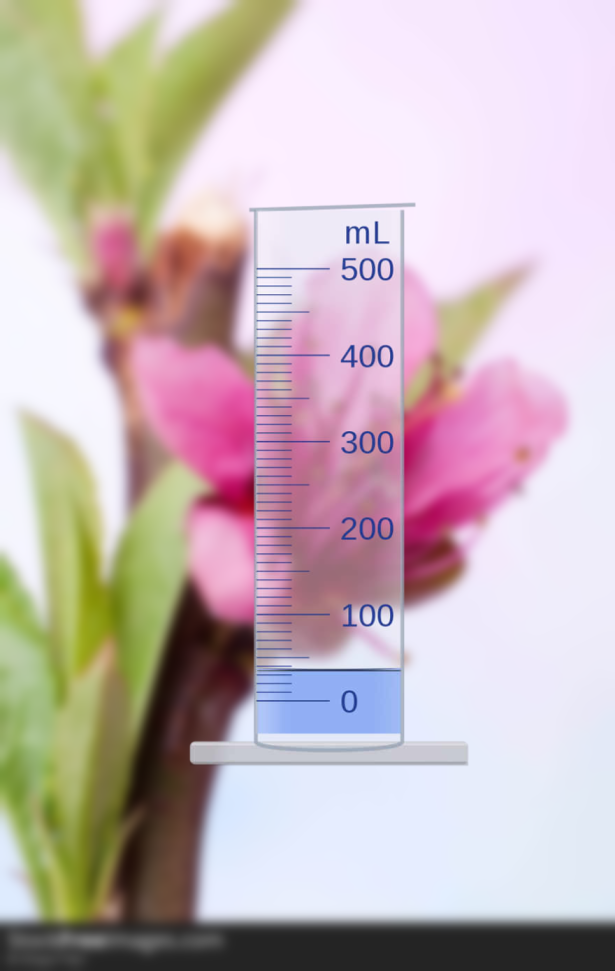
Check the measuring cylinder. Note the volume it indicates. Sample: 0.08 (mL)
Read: 35 (mL)
